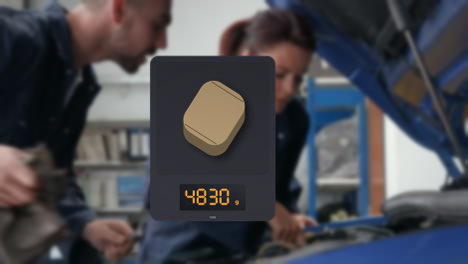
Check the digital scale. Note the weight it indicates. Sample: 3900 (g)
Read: 4830 (g)
